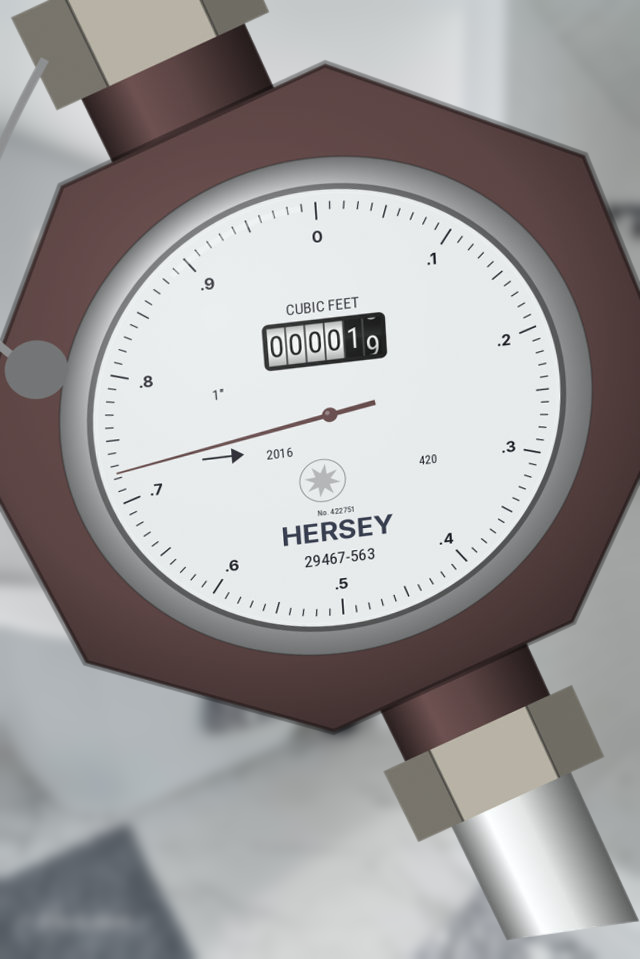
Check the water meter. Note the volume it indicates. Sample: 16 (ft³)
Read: 18.72 (ft³)
